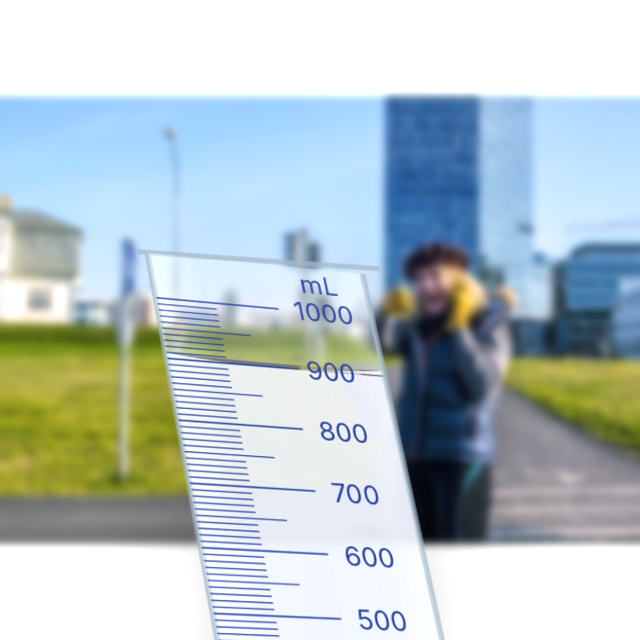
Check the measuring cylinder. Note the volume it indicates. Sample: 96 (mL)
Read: 900 (mL)
